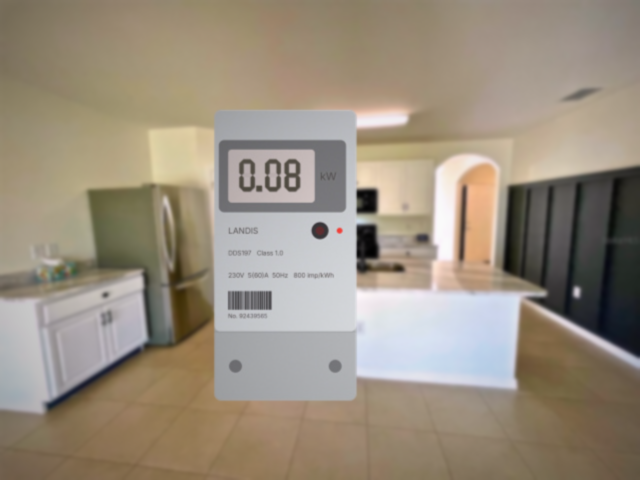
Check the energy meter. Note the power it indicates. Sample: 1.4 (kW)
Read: 0.08 (kW)
